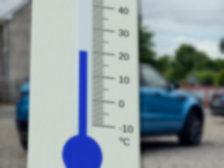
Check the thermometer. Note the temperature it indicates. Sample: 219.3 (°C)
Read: 20 (°C)
